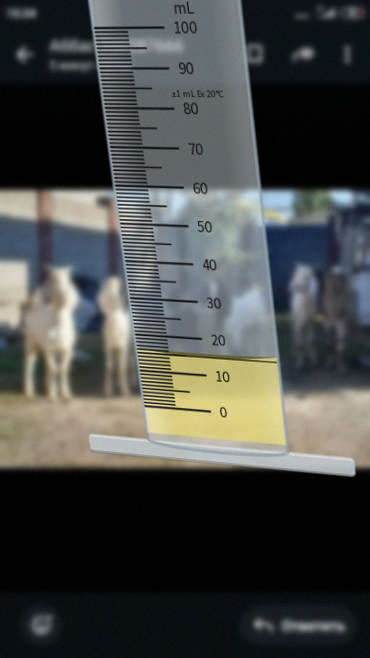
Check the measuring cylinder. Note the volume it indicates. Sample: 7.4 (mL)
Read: 15 (mL)
